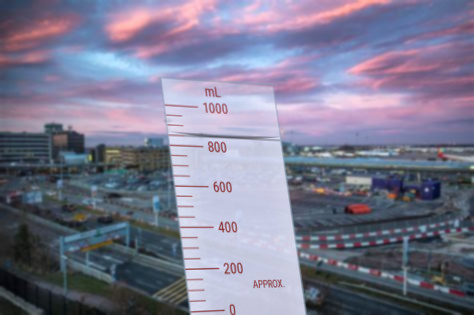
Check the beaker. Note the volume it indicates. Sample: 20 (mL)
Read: 850 (mL)
